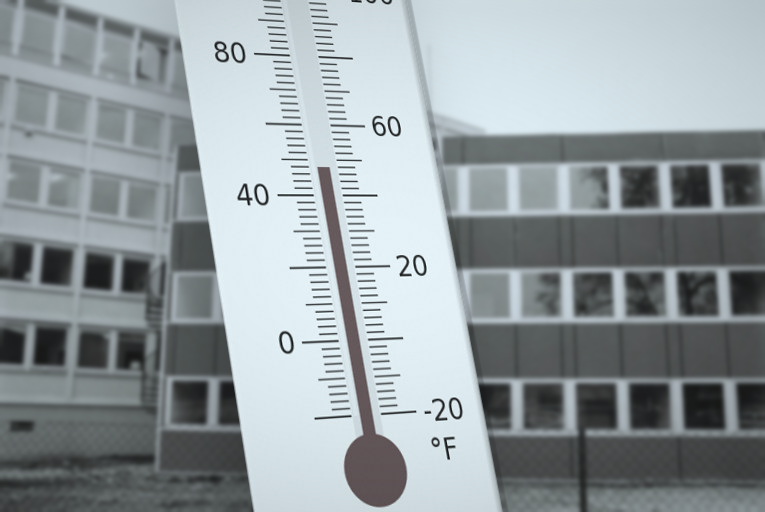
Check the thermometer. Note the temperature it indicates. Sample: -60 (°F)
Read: 48 (°F)
